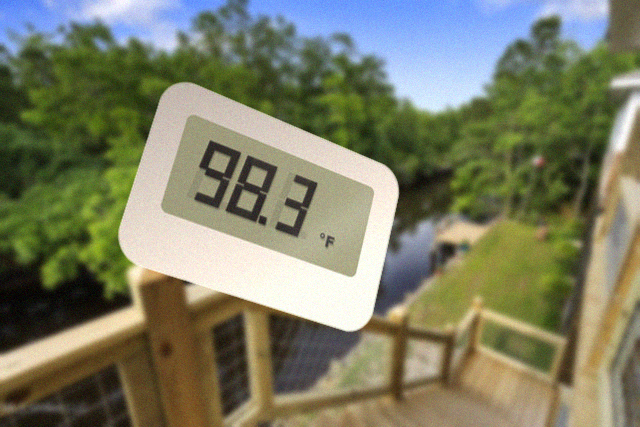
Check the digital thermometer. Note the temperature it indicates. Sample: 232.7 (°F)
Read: 98.3 (°F)
